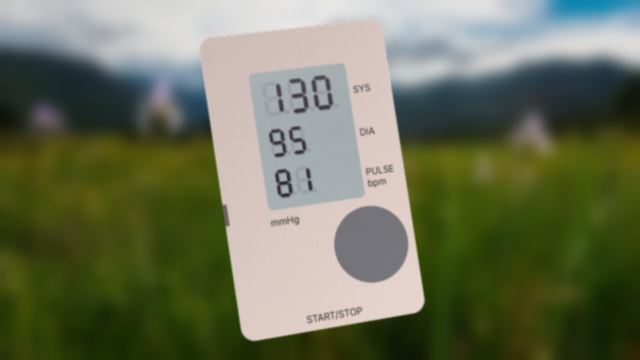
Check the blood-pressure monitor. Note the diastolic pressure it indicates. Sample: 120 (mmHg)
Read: 95 (mmHg)
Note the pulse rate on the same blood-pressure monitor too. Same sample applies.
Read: 81 (bpm)
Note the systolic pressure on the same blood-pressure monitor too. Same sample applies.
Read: 130 (mmHg)
